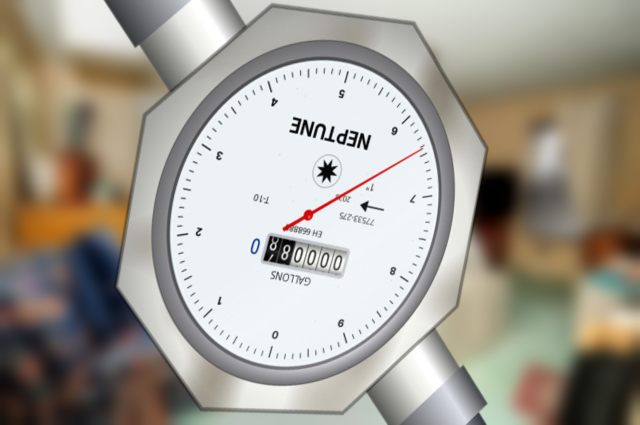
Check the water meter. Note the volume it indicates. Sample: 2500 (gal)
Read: 876.4 (gal)
